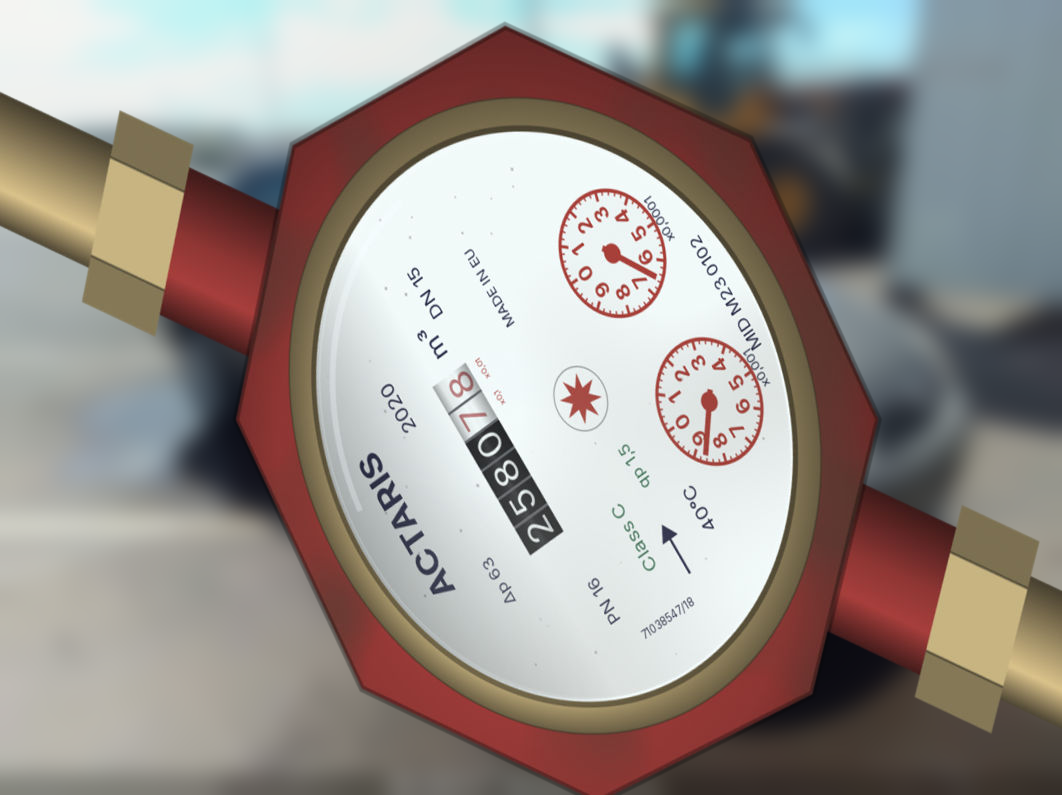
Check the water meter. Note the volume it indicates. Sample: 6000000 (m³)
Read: 2580.7786 (m³)
